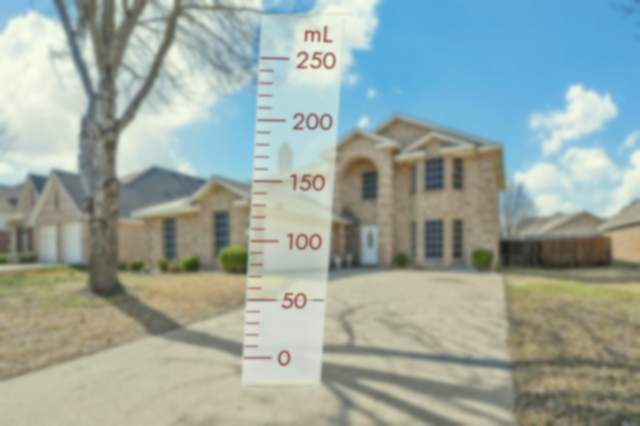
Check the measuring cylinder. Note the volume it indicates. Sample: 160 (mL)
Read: 50 (mL)
